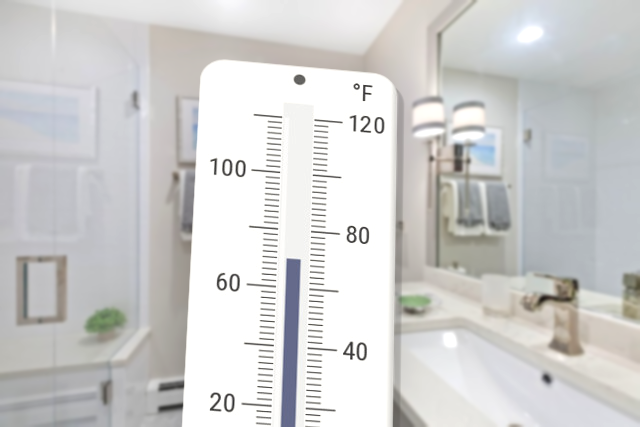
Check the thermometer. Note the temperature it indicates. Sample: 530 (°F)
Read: 70 (°F)
